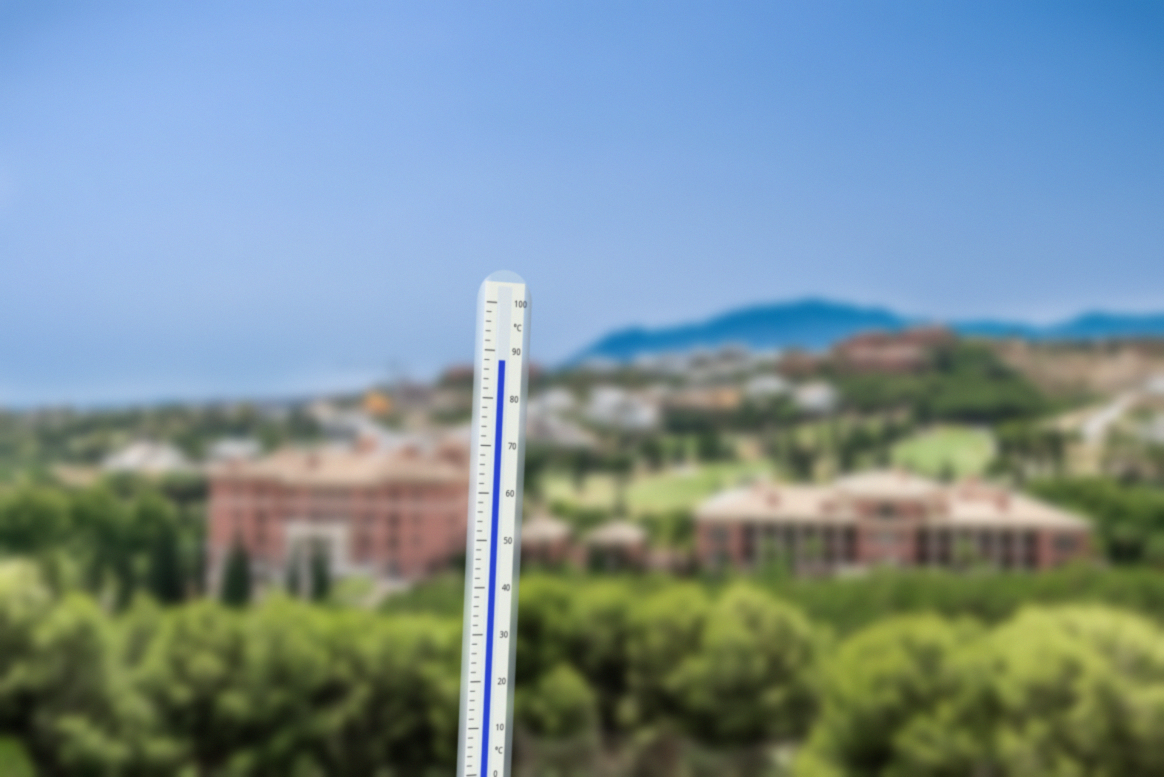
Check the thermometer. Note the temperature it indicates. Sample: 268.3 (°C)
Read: 88 (°C)
